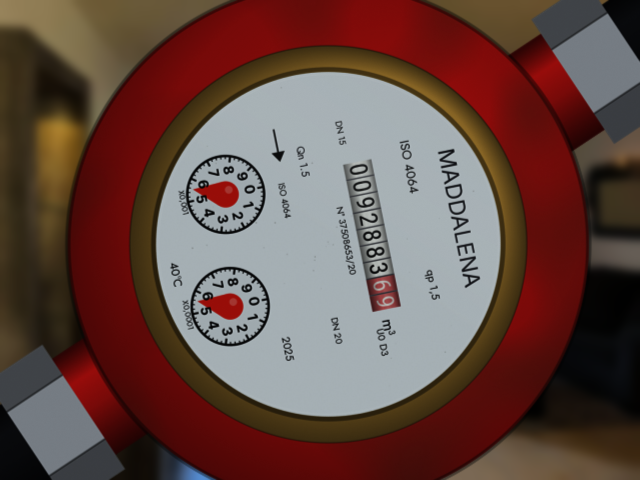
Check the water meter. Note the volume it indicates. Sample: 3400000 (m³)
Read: 92883.6955 (m³)
